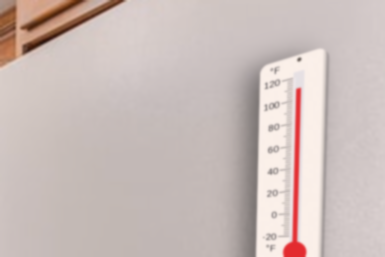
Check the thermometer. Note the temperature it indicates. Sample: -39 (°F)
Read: 110 (°F)
